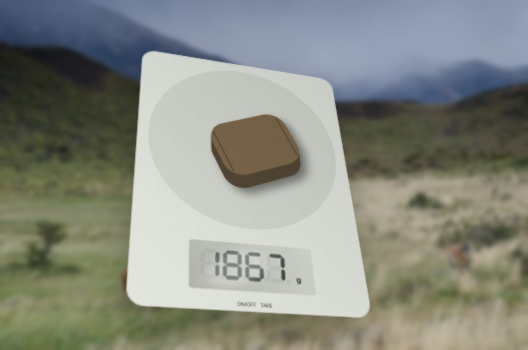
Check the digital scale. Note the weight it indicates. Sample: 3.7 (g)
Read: 1867 (g)
